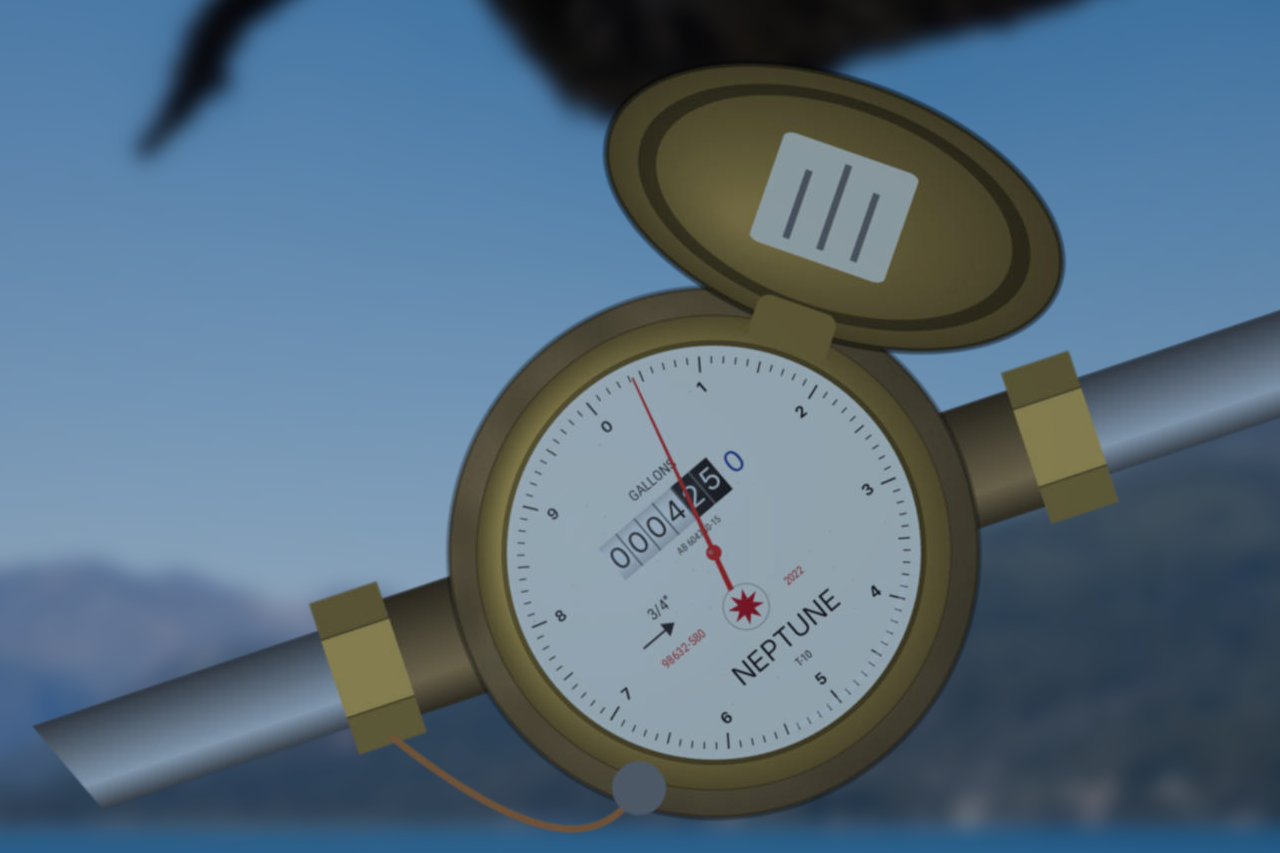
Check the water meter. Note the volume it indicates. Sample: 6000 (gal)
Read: 4250.4 (gal)
